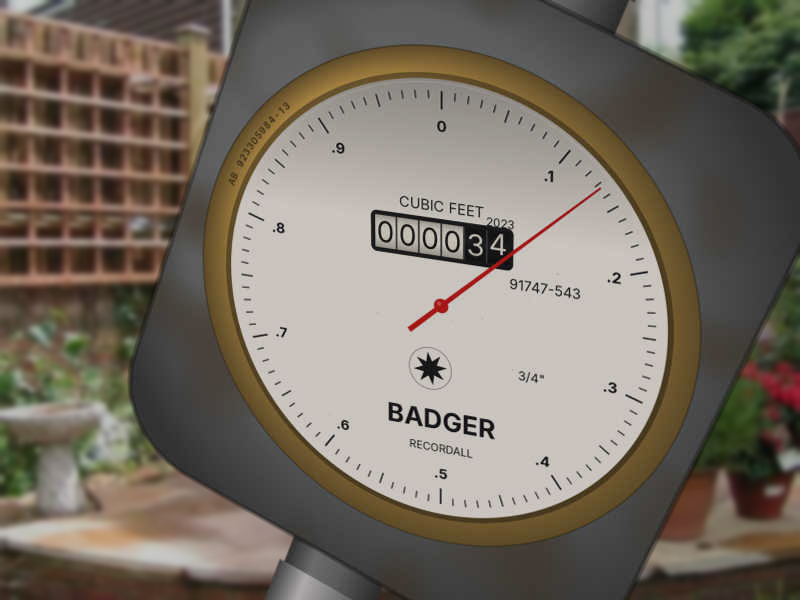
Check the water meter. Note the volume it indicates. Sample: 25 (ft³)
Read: 34.13 (ft³)
